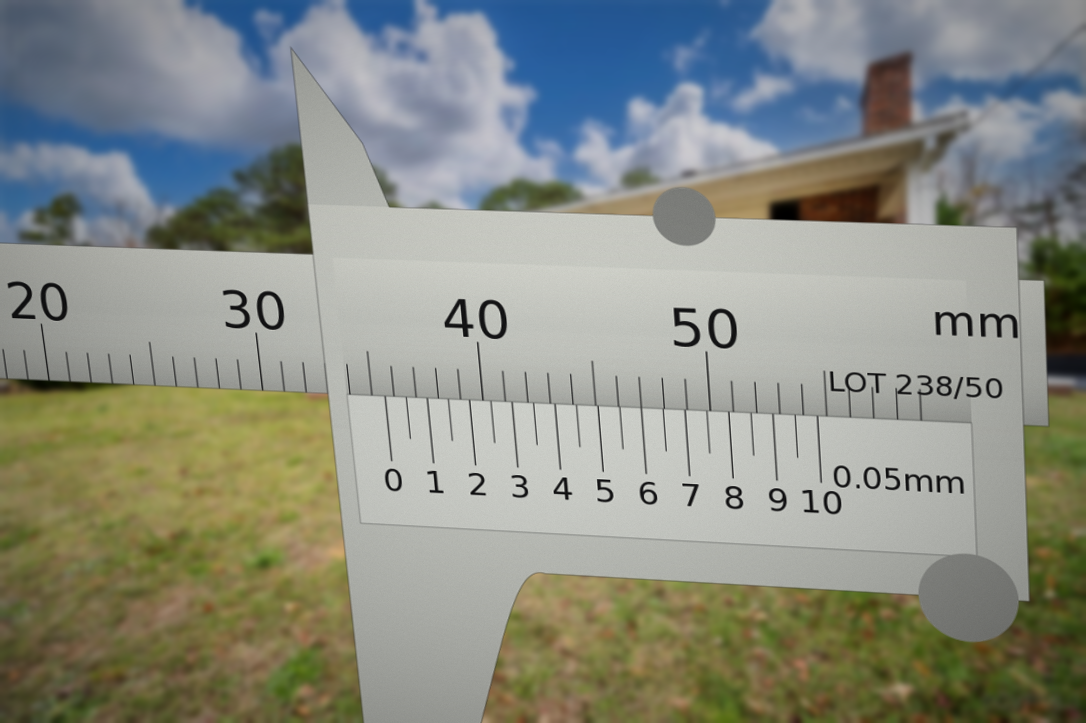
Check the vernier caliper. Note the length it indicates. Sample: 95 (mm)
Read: 35.6 (mm)
